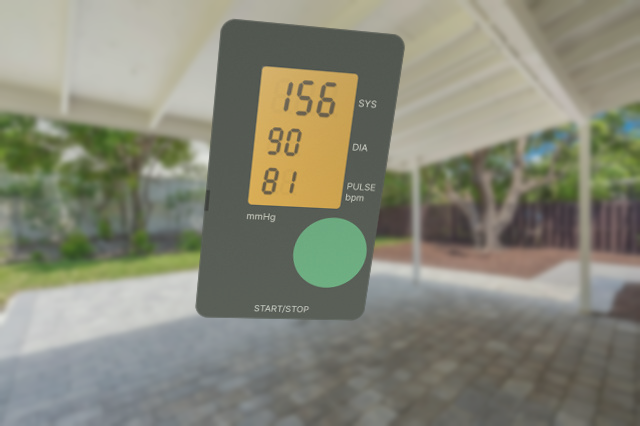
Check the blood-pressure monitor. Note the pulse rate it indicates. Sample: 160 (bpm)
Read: 81 (bpm)
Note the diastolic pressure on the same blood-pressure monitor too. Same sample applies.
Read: 90 (mmHg)
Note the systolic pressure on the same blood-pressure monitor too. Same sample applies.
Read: 156 (mmHg)
